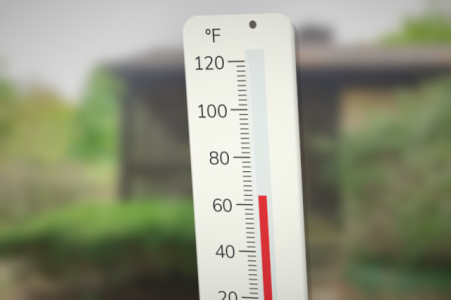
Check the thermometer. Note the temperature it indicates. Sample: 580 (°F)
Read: 64 (°F)
